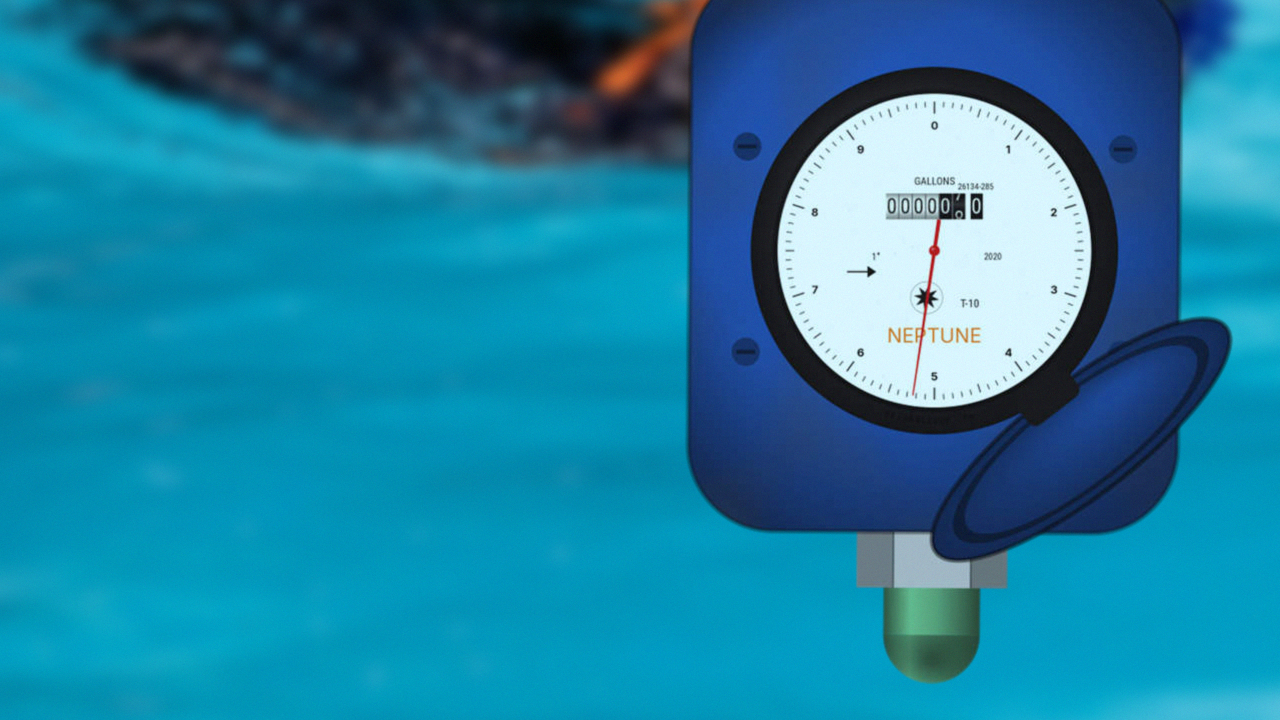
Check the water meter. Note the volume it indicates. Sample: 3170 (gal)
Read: 75.2 (gal)
